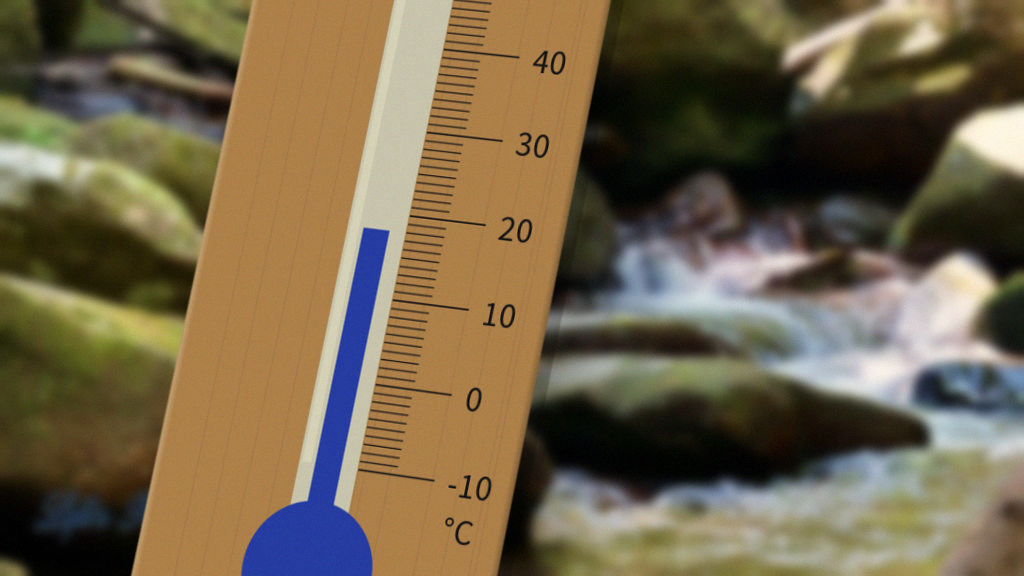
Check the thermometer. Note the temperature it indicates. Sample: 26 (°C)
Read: 18 (°C)
